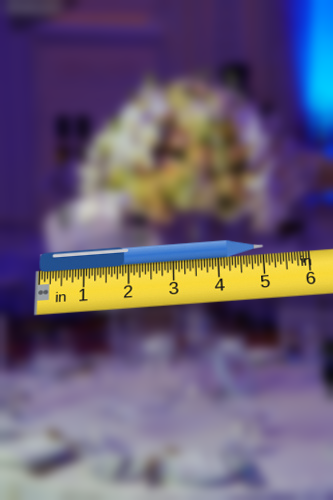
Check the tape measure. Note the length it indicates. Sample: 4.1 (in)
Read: 5 (in)
